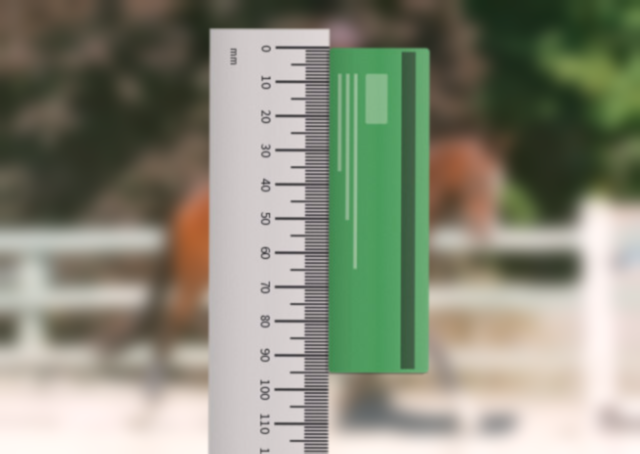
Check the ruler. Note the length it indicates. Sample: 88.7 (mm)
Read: 95 (mm)
